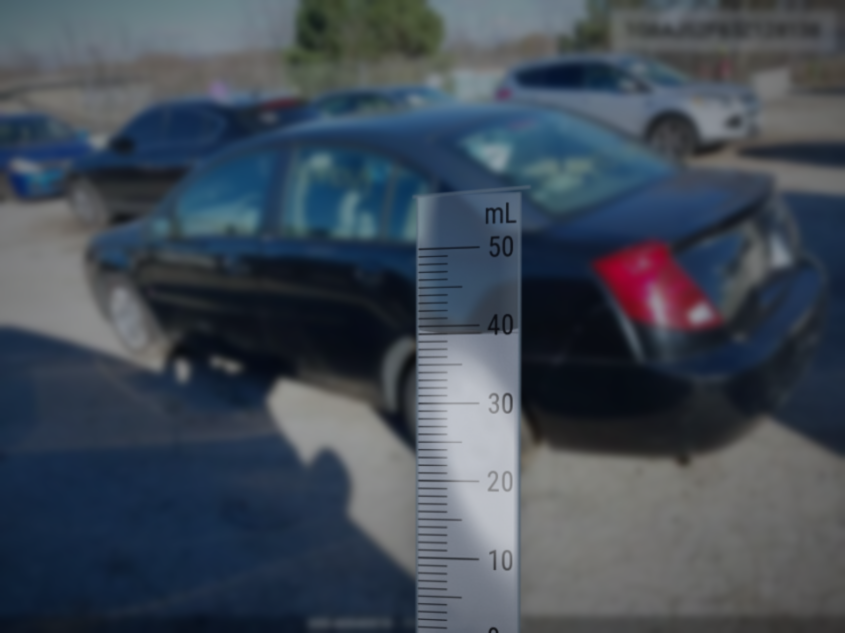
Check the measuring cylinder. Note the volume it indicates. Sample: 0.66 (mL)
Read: 39 (mL)
